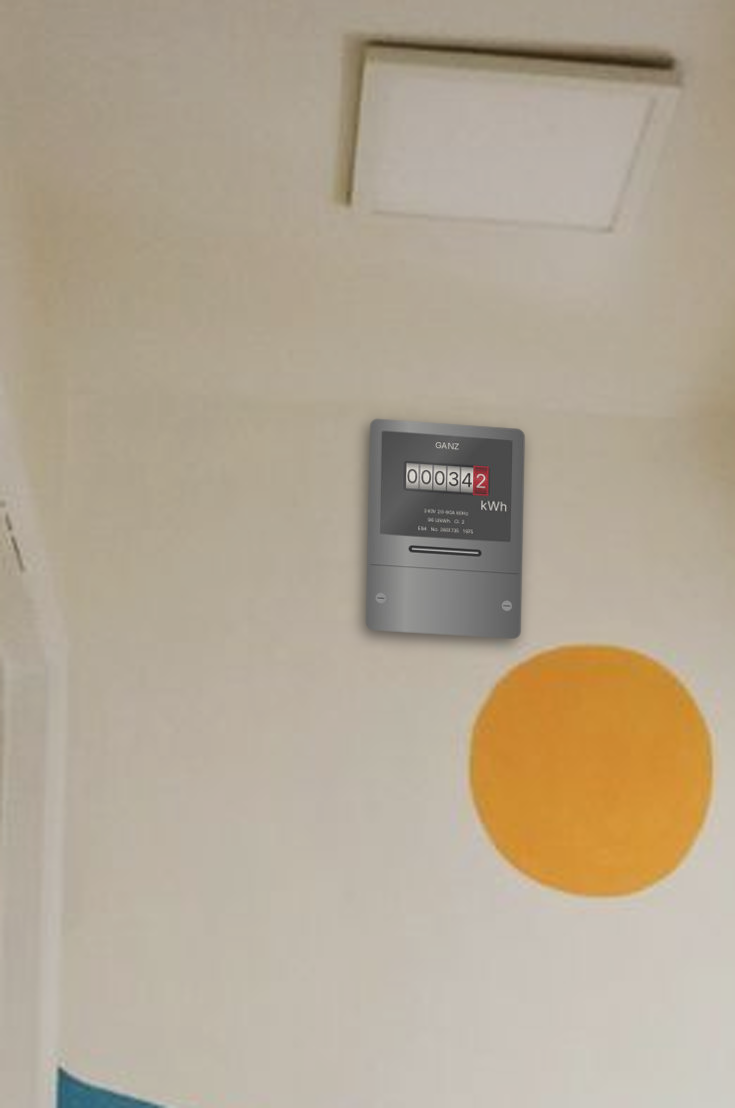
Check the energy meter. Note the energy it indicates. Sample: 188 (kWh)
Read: 34.2 (kWh)
